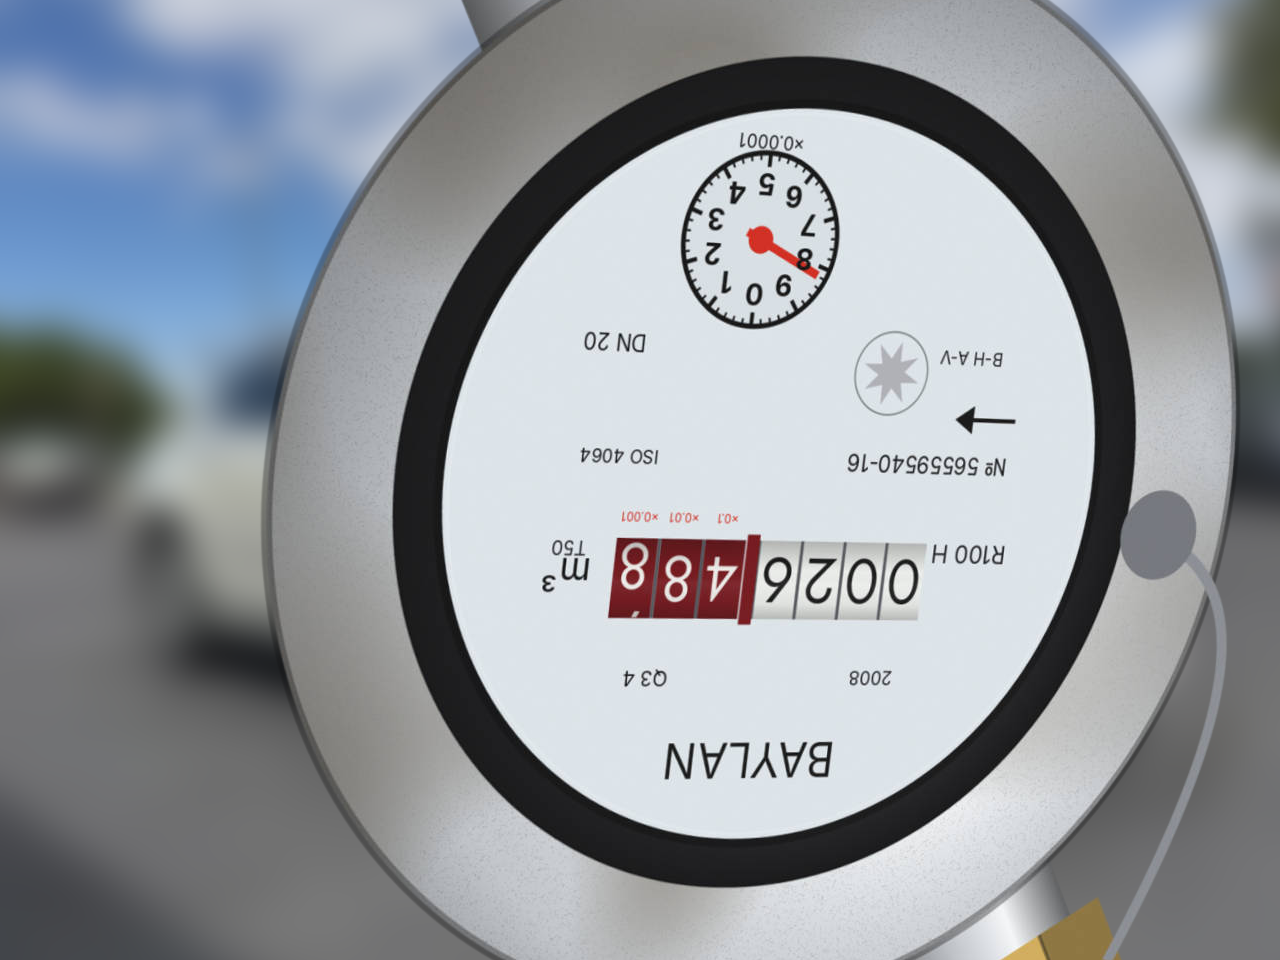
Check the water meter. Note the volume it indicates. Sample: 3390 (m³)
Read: 26.4878 (m³)
